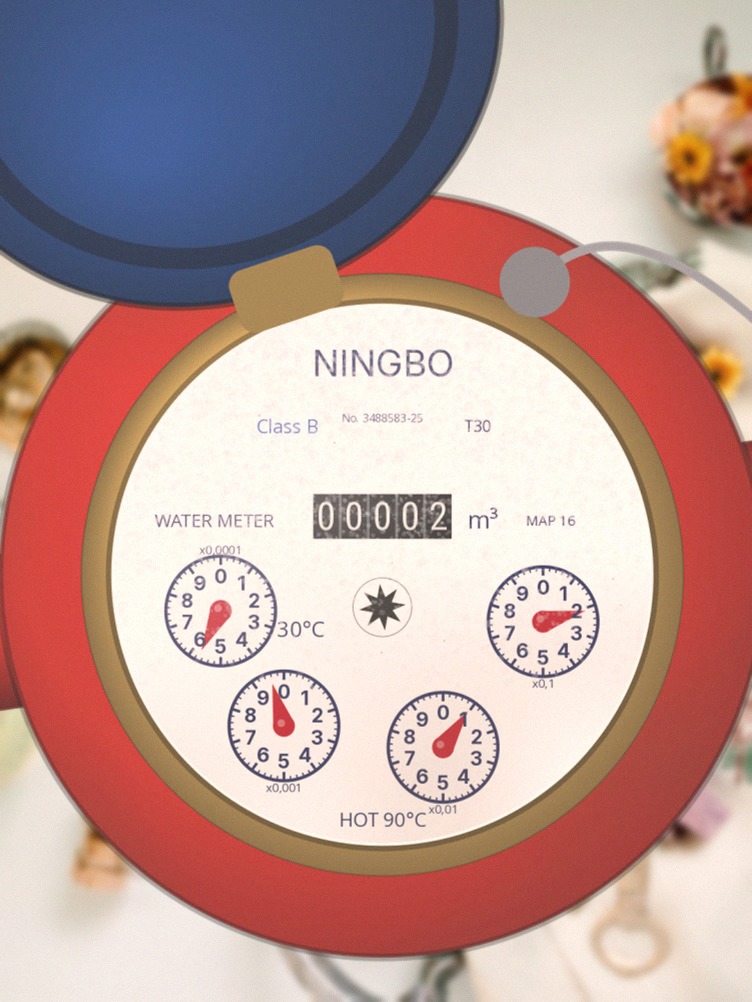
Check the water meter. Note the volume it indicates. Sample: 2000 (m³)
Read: 2.2095 (m³)
